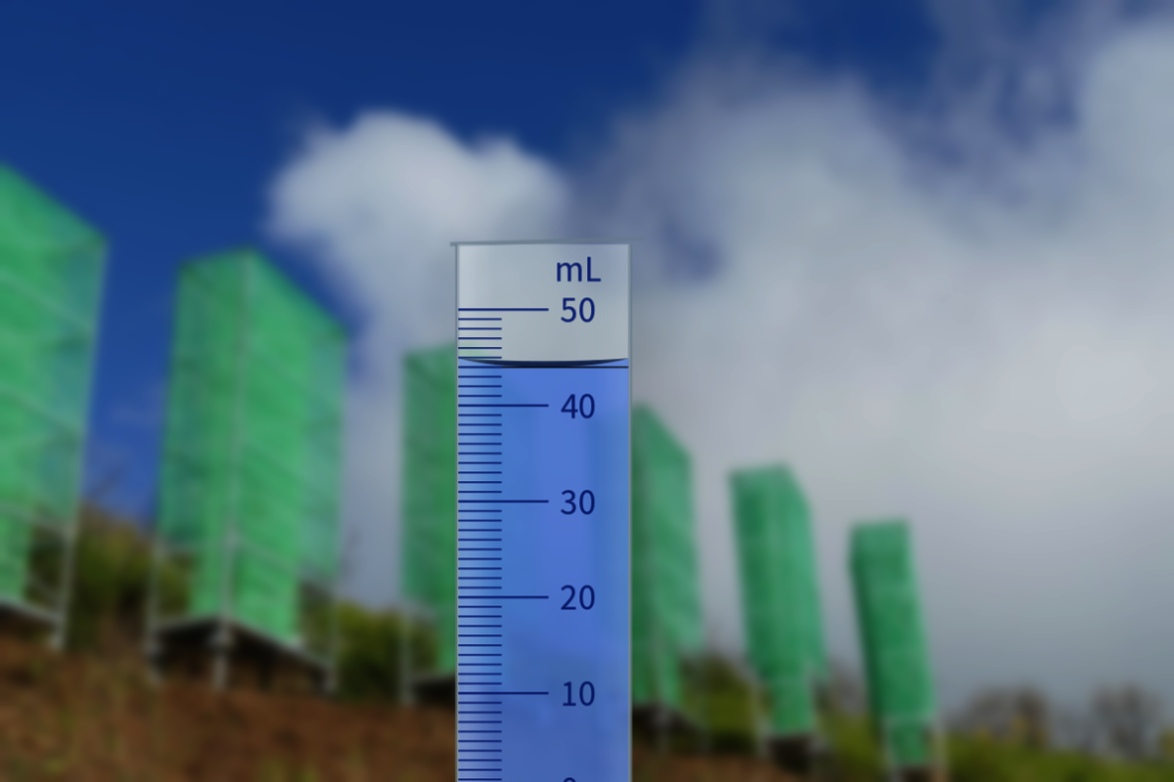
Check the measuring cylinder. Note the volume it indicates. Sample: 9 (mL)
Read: 44 (mL)
